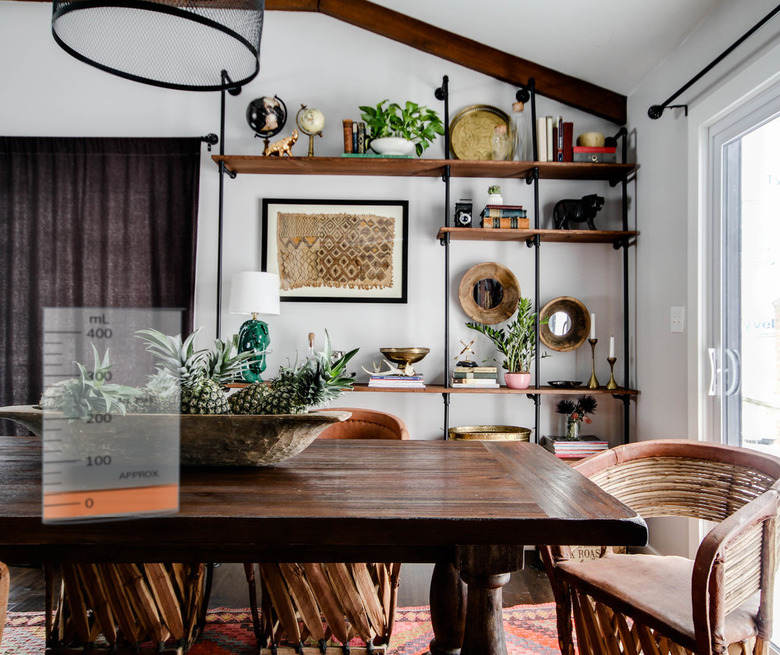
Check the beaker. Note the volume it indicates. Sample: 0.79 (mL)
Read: 25 (mL)
